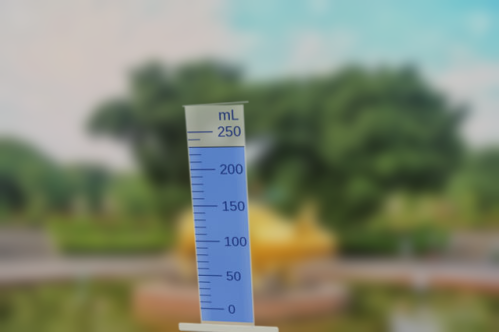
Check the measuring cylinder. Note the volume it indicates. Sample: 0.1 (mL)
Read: 230 (mL)
